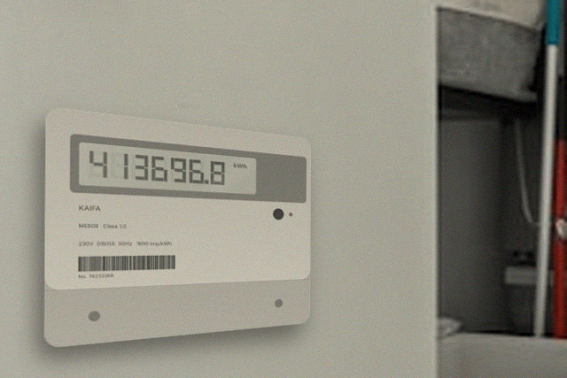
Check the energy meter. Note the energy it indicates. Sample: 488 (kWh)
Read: 413696.8 (kWh)
